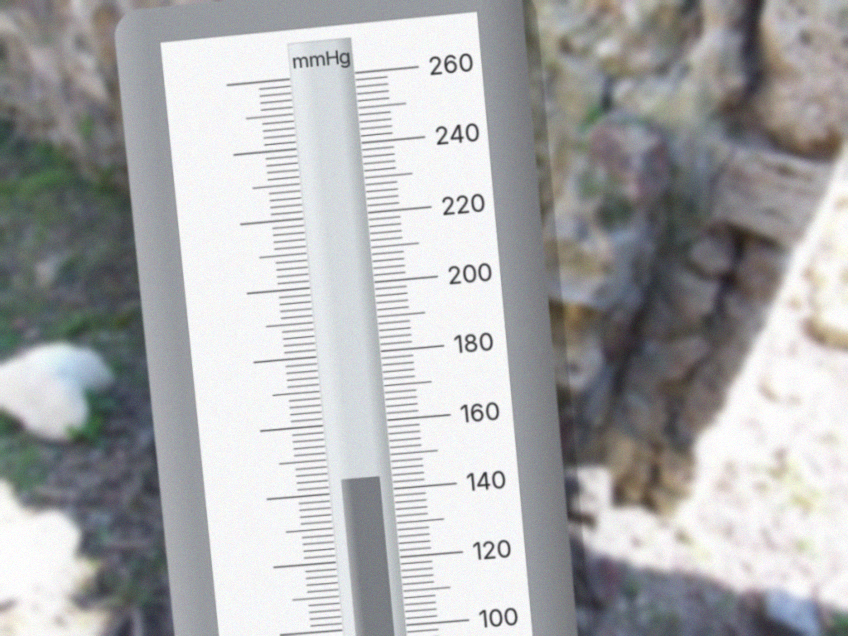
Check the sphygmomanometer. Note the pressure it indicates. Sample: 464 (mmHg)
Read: 144 (mmHg)
